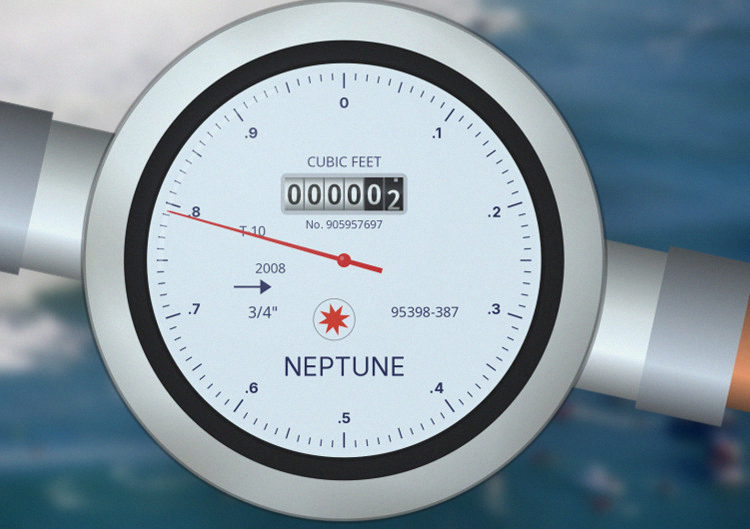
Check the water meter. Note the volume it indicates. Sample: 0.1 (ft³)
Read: 1.79 (ft³)
